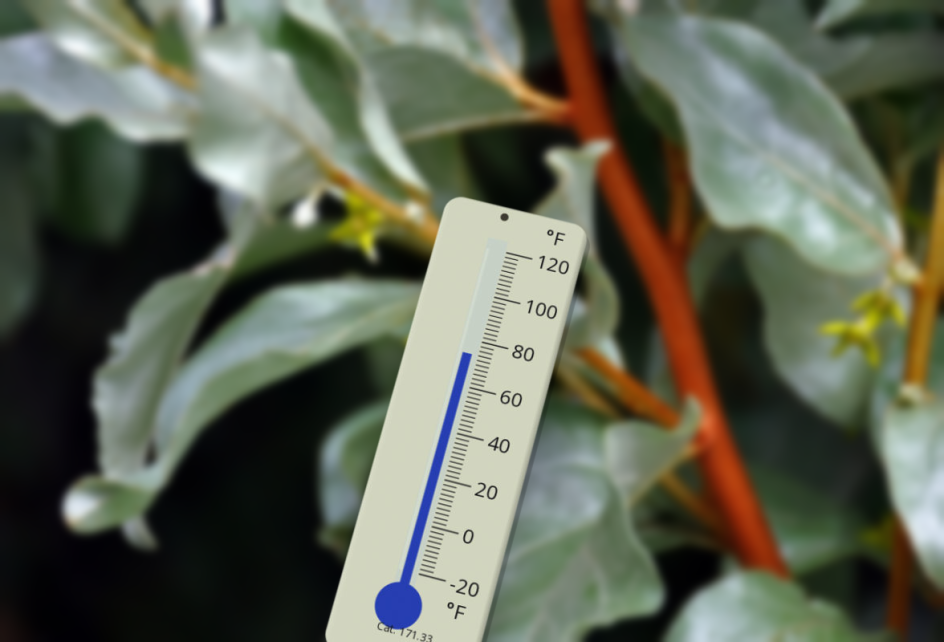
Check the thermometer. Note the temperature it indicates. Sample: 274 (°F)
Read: 74 (°F)
